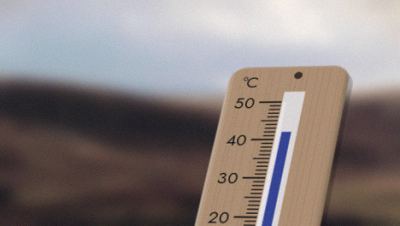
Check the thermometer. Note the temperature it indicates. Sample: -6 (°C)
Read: 42 (°C)
